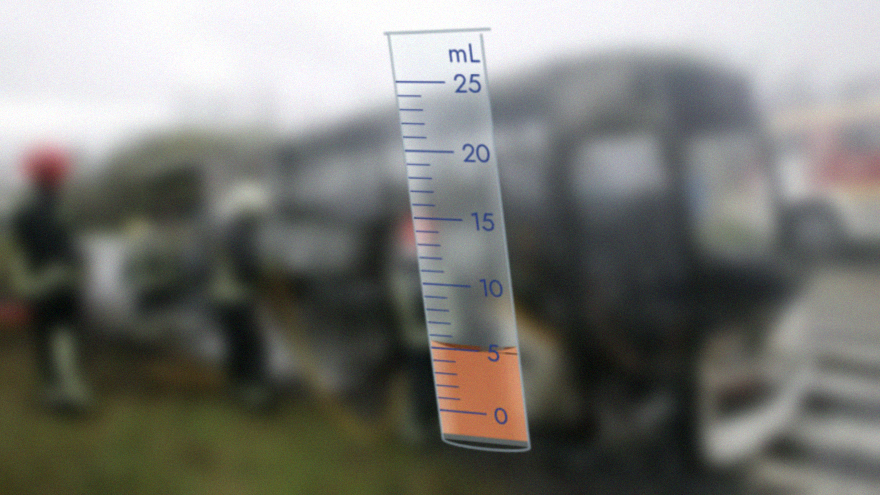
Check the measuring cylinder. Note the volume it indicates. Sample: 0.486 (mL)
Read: 5 (mL)
